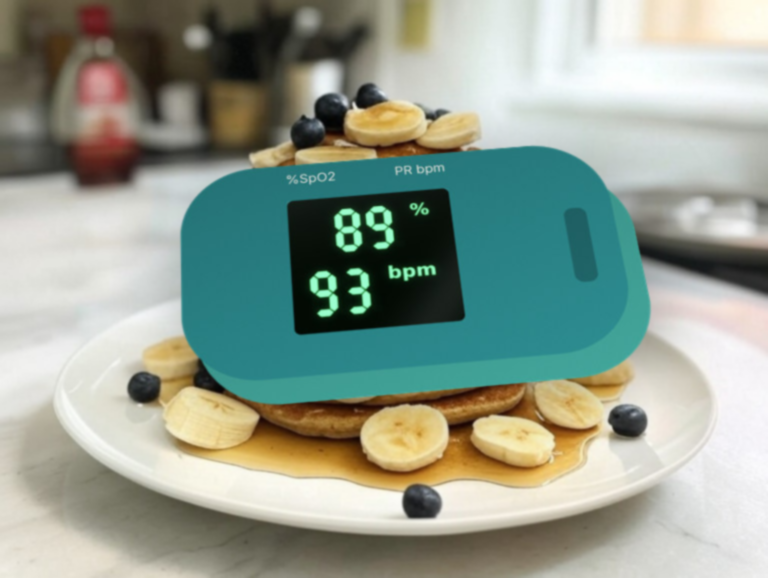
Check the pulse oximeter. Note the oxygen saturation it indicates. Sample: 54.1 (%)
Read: 89 (%)
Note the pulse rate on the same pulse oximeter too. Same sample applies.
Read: 93 (bpm)
